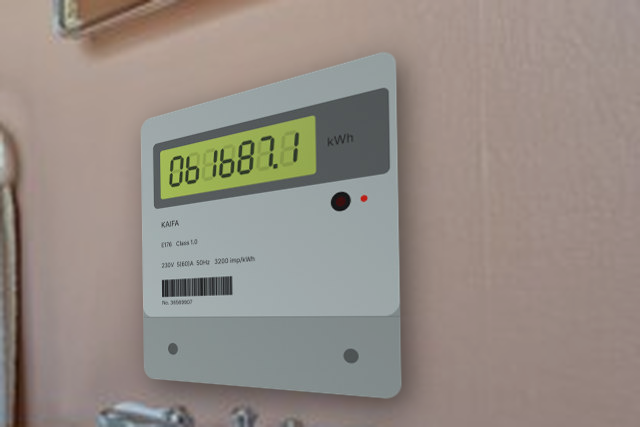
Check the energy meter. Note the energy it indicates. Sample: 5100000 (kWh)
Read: 61687.1 (kWh)
